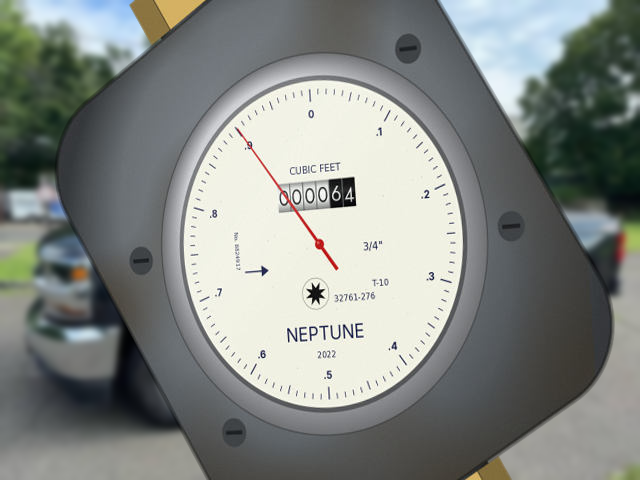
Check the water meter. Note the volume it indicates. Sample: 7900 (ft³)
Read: 63.90 (ft³)
